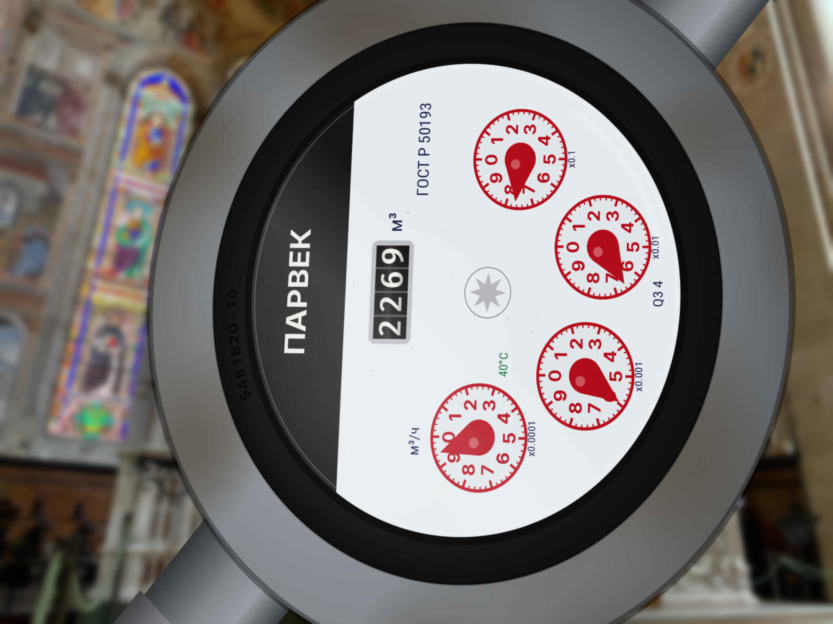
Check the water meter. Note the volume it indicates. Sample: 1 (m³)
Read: 2269.7659 (m³)
